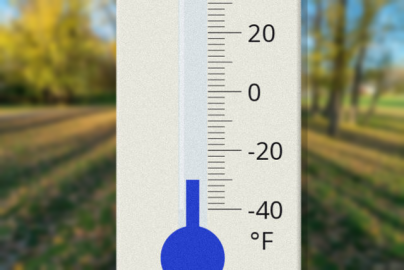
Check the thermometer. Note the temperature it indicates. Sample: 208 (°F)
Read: -30 (°F)
